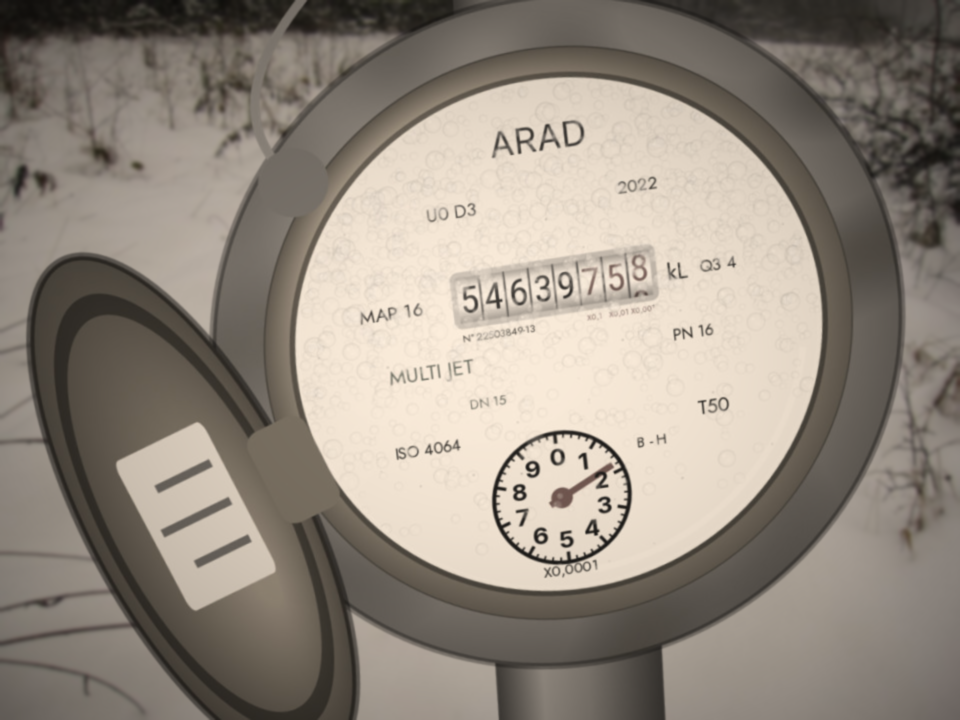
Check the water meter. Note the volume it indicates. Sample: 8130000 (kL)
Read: 54639.7581 (kL)
